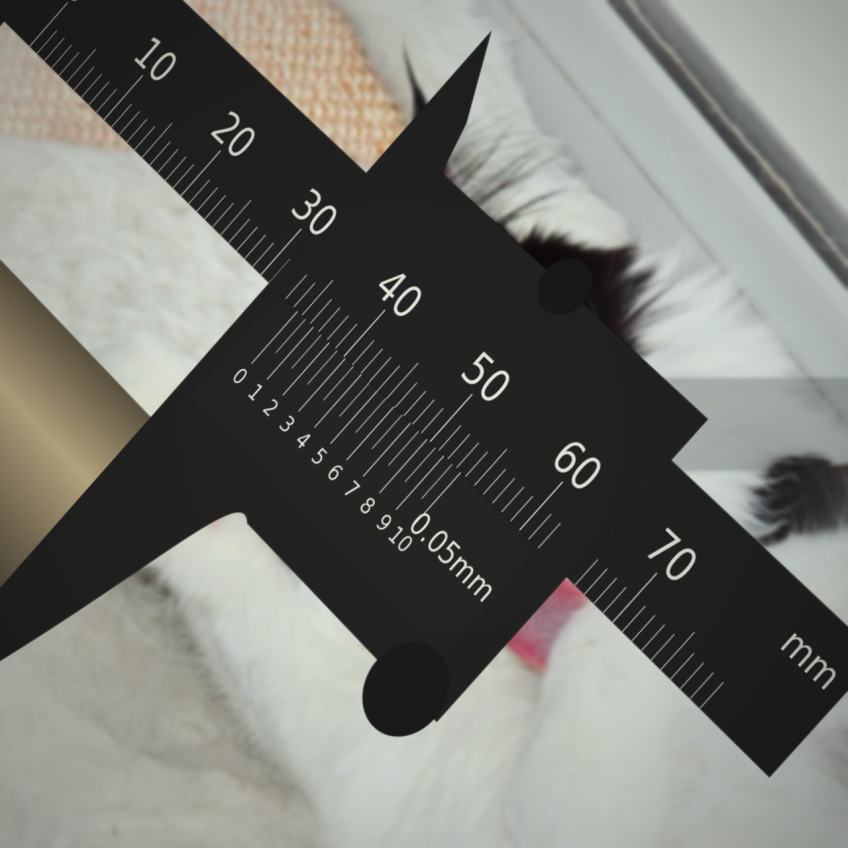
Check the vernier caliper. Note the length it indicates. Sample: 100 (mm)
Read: 34.5 (mm)
